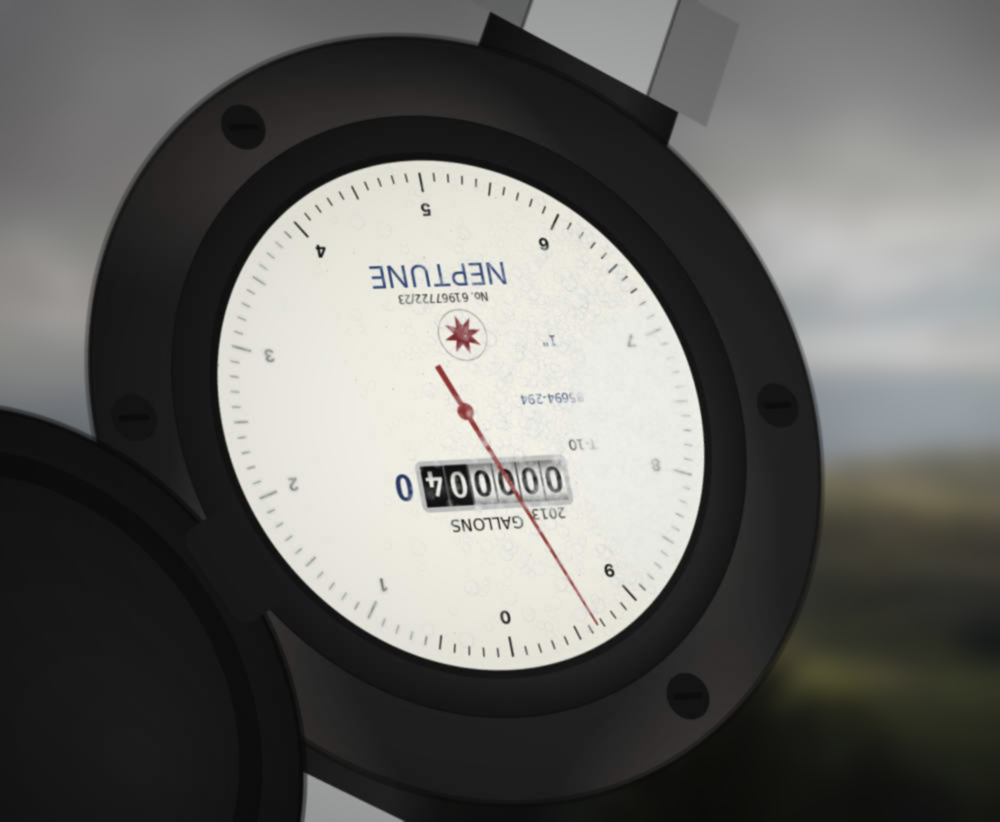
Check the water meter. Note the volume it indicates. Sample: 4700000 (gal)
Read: 39.3 (gal)
